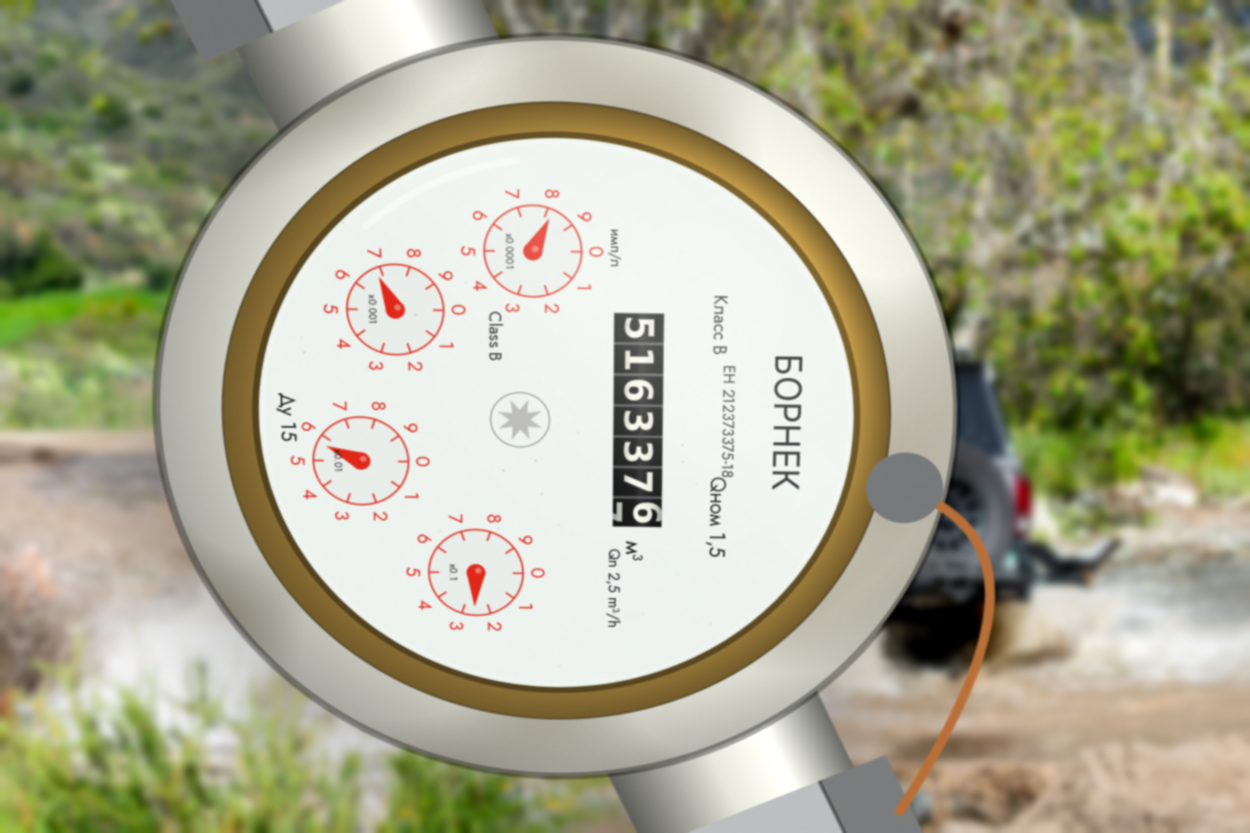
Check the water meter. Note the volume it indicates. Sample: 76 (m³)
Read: 5163376.2568 (m³)
